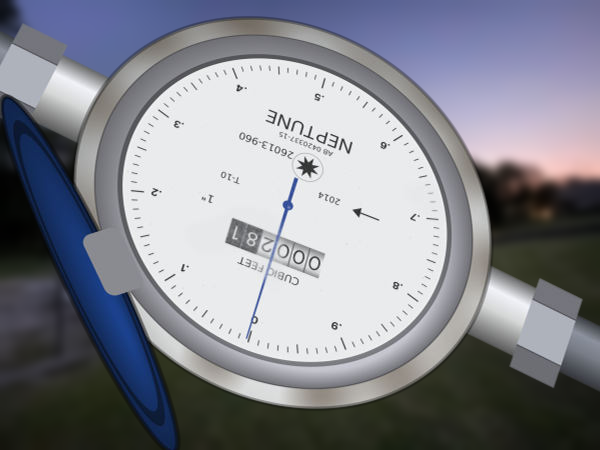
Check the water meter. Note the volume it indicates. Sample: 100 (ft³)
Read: 281.00 (ft³)
